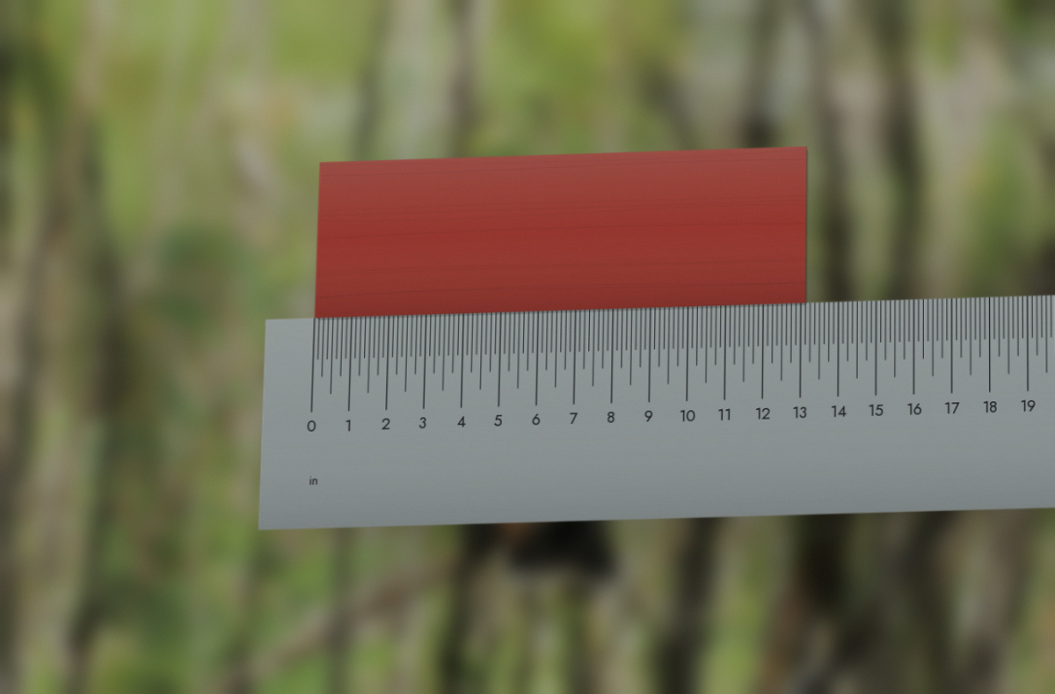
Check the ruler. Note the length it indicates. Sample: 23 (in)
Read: 13.125 (in)
